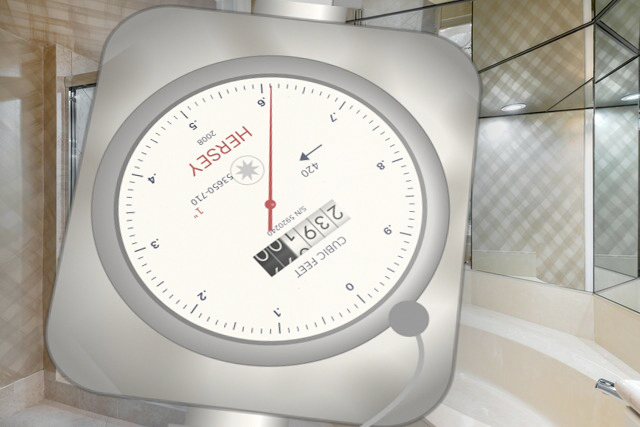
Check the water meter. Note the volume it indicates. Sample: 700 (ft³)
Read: 239099.61 (ft³)
